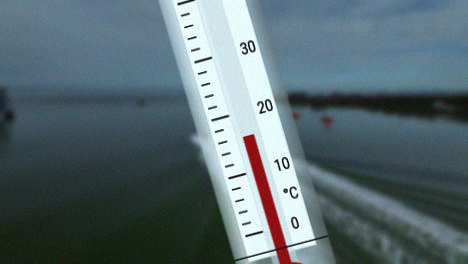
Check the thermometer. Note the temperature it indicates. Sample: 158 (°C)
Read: 16 (°C)
